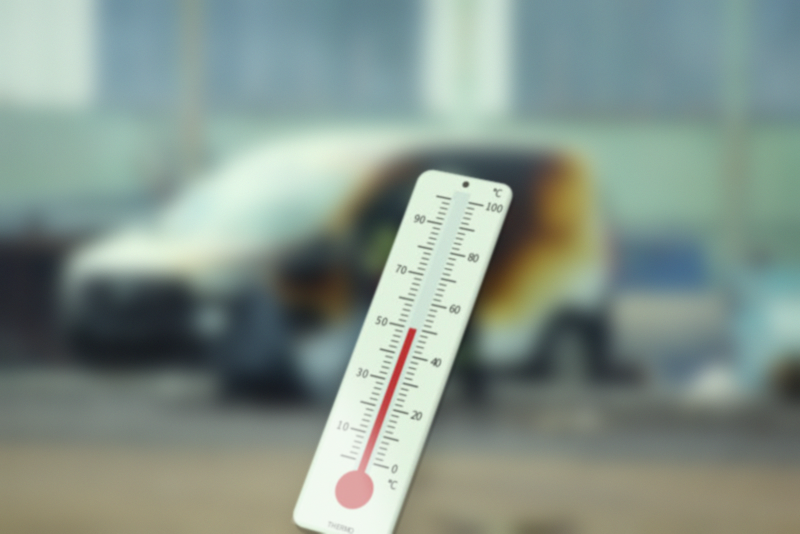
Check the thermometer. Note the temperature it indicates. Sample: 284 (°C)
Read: 50 (°C)
